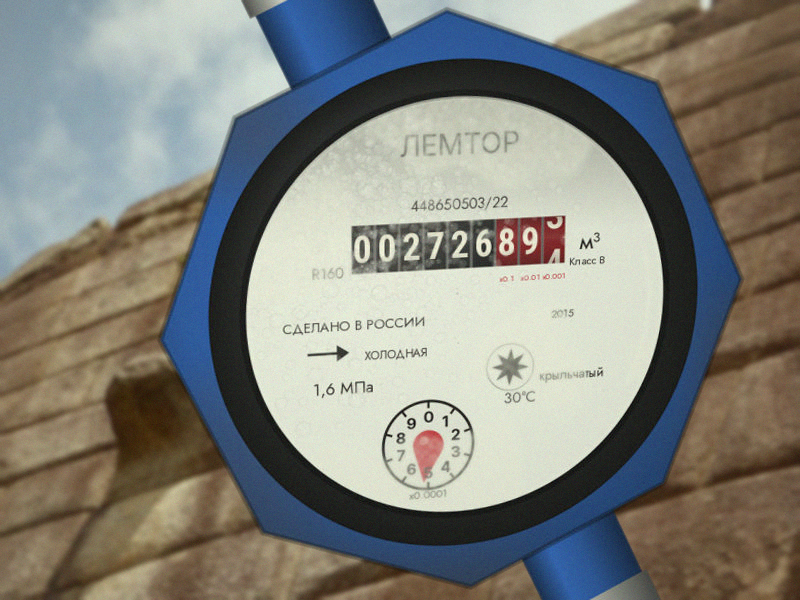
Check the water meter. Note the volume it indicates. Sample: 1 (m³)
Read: 2726.8935 (m³)
